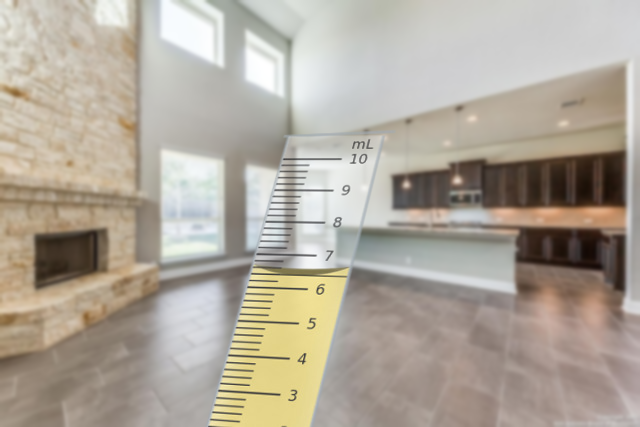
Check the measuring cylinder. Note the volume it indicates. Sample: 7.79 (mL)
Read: 6.4 (mL)
